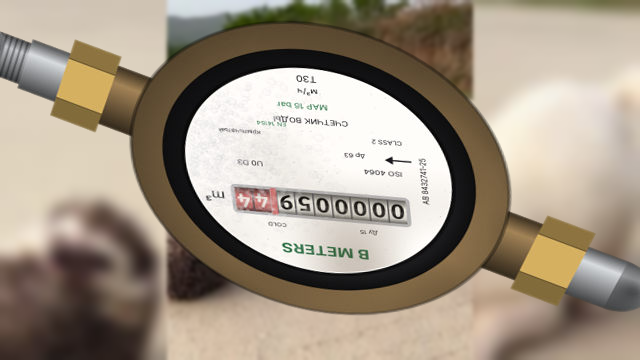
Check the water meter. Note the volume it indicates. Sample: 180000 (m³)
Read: 59.44 (m³)
